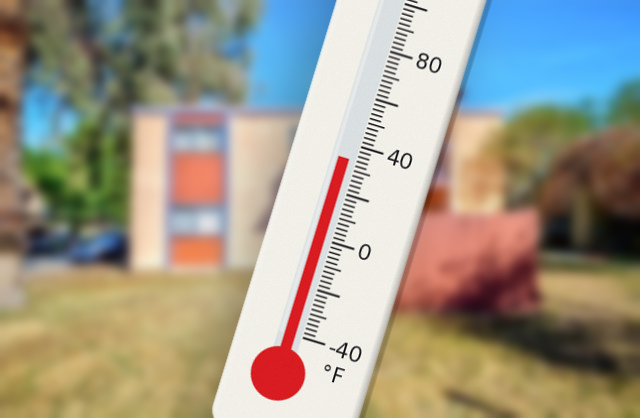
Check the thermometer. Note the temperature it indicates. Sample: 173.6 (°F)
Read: 34 (°F)
